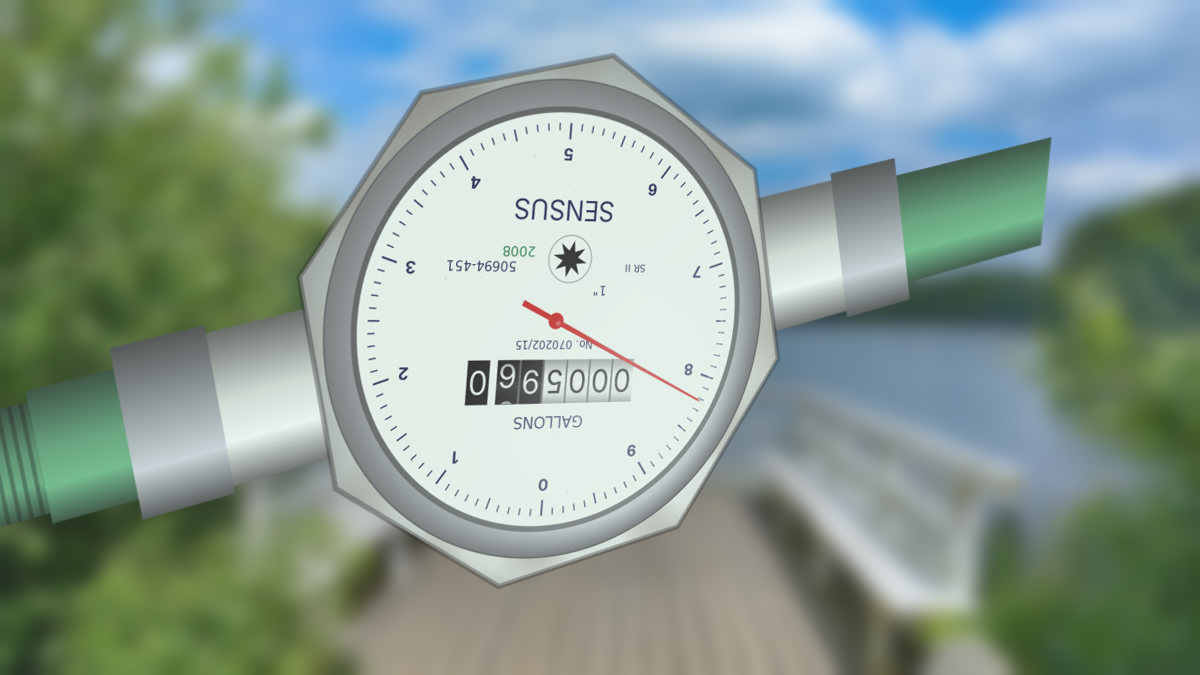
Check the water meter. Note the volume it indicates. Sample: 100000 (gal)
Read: 5958.2 (gal)
